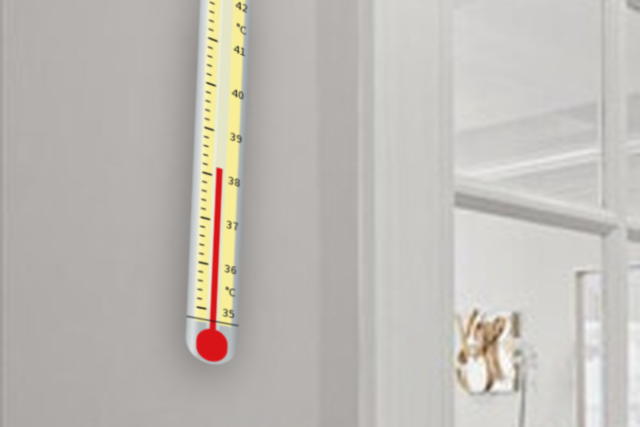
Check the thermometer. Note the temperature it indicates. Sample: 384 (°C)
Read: 38.2 (°C)
